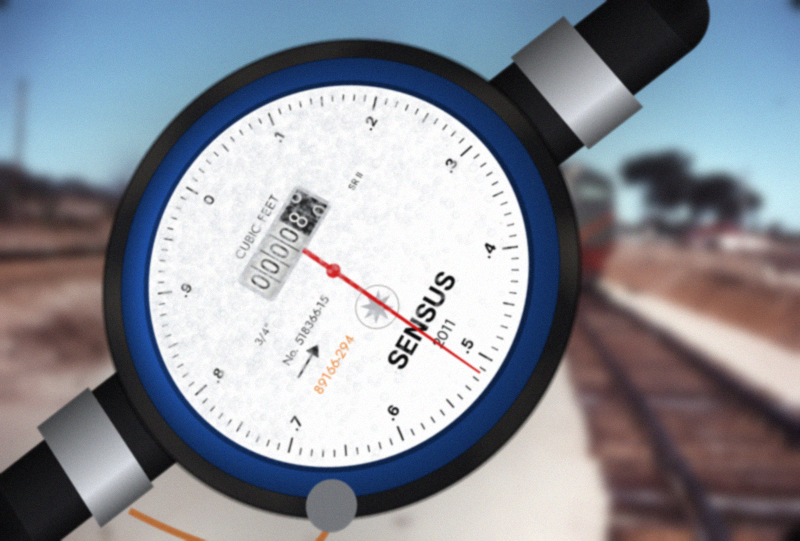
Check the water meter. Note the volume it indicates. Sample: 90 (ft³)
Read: 88.51 (ft³)
